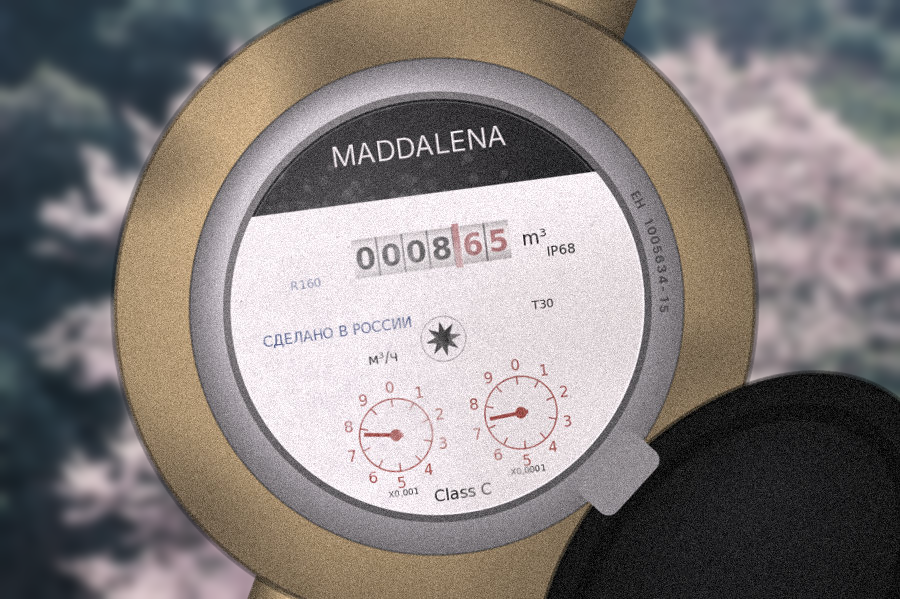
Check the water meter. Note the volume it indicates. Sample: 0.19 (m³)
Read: 8.6577 (m³)
